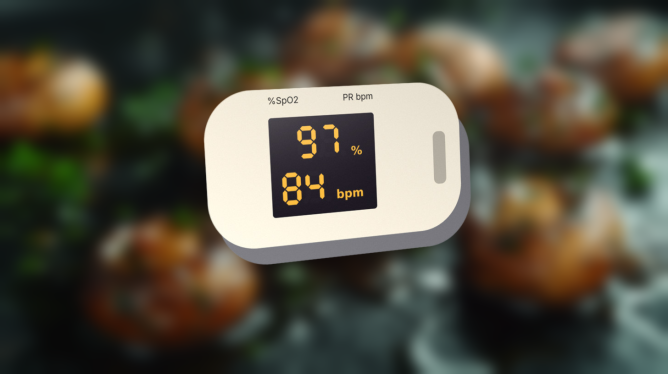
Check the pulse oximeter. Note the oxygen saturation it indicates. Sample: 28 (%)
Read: 97 (%)
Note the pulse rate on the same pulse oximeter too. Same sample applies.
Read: 84 (bpm)
